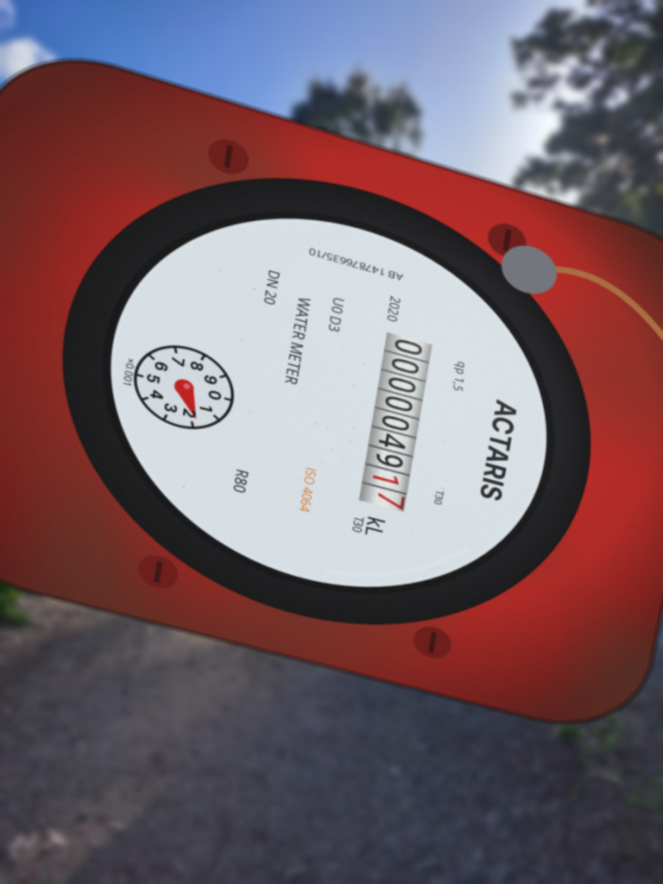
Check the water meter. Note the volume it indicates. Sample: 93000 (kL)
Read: 49.171 (kL)
